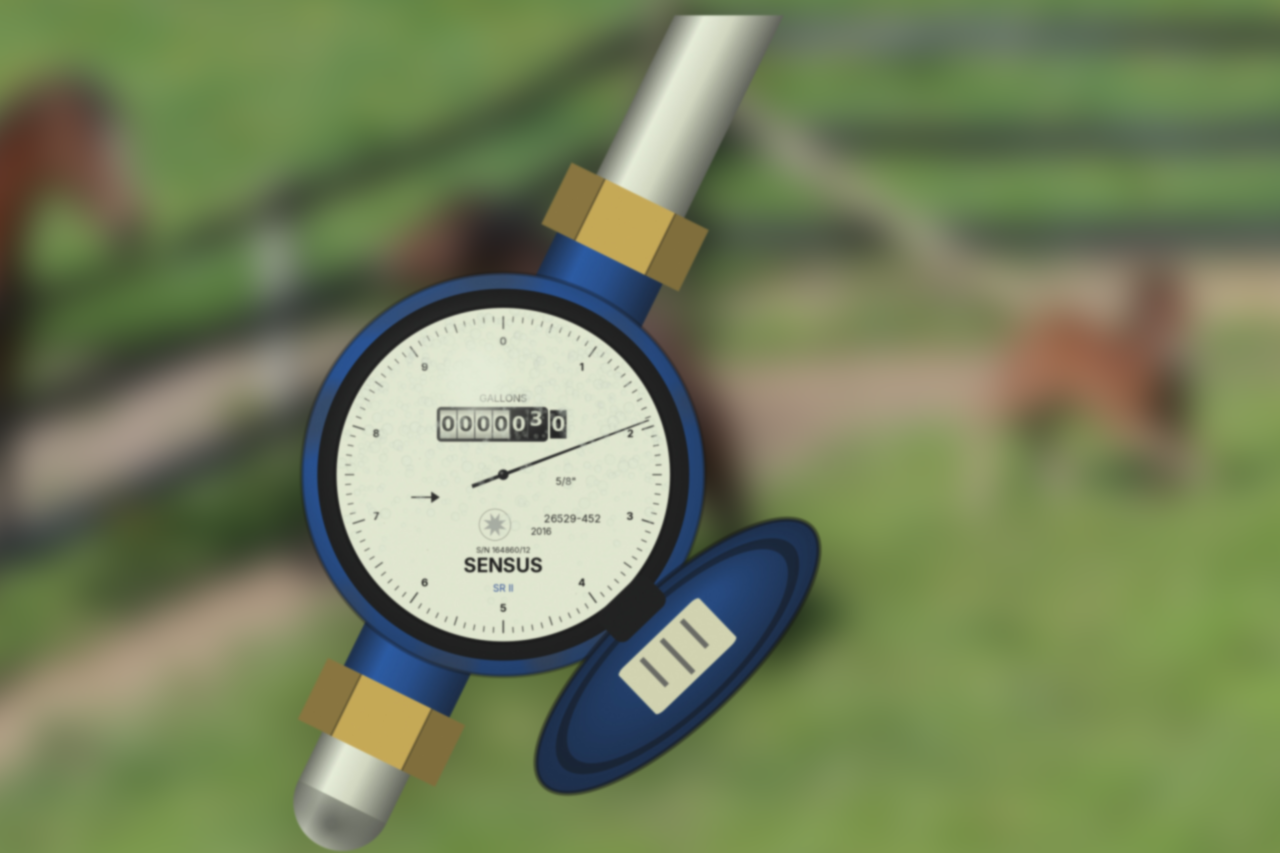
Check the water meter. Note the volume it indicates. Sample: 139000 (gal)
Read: 31.9 (gal)
